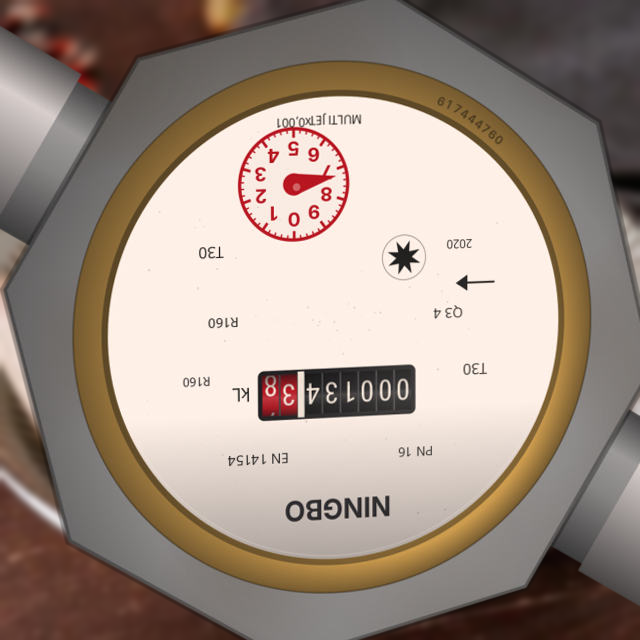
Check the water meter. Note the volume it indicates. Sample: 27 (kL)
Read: 134.377 (kL)
